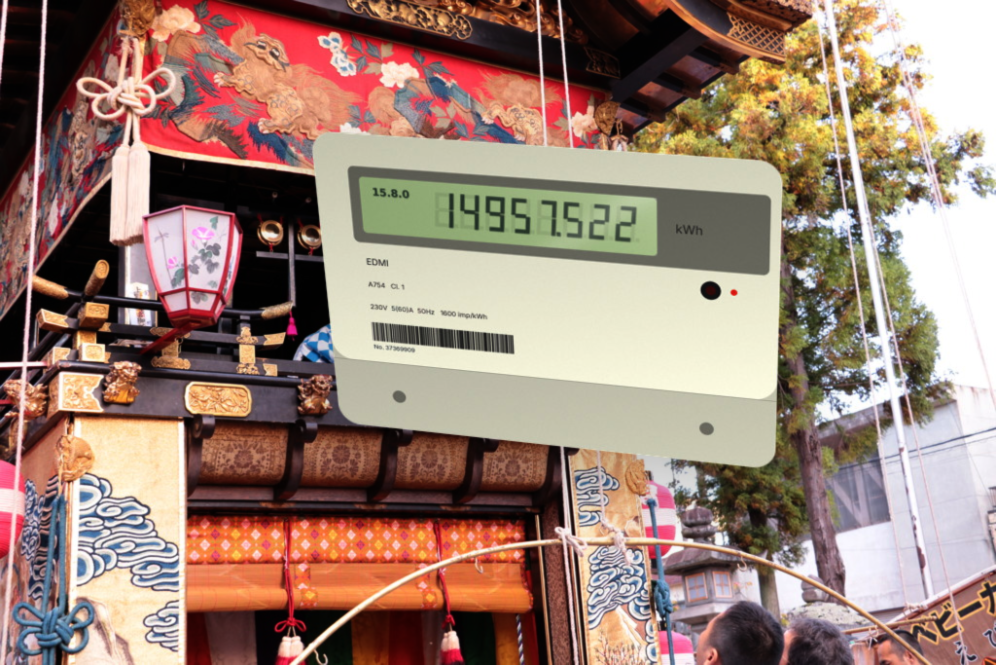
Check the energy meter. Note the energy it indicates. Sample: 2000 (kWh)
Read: 14957.522 (kWh)
